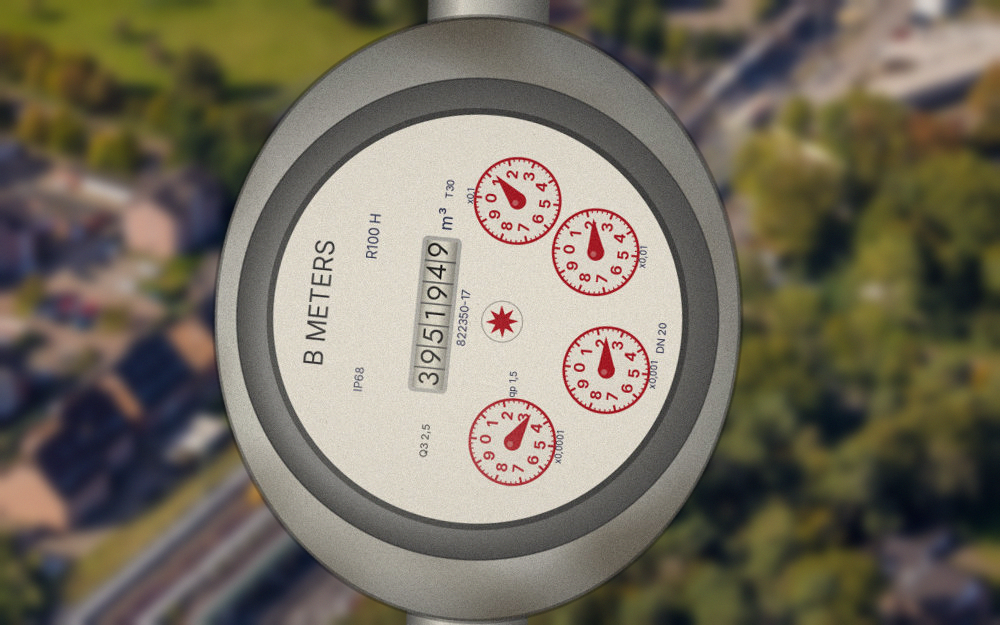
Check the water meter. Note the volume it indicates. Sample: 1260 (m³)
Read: 3951949.1223 (m³)
